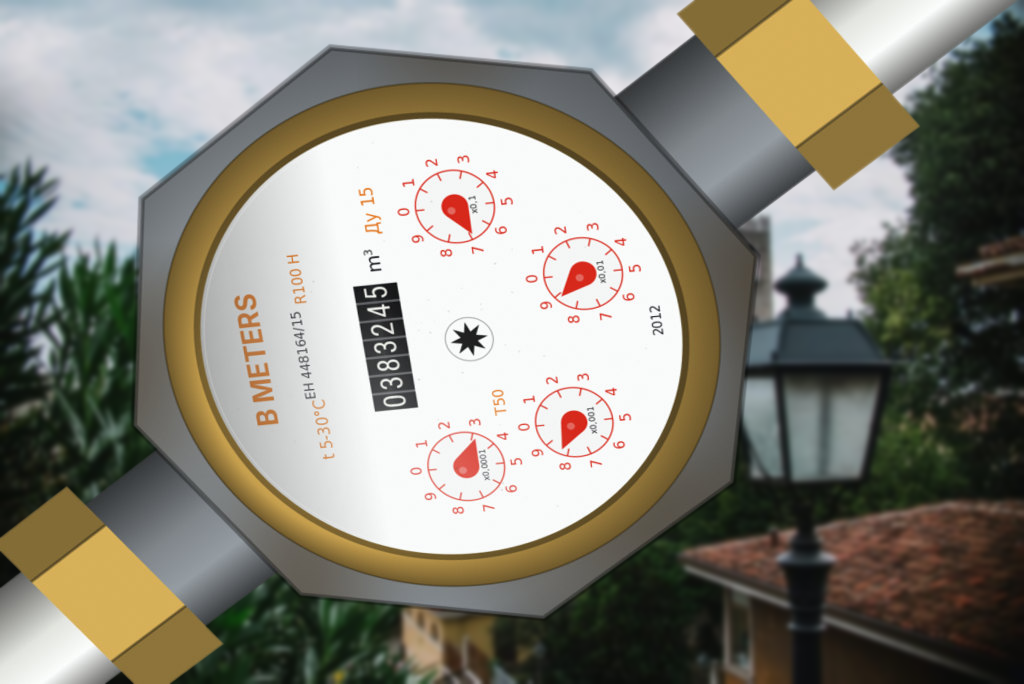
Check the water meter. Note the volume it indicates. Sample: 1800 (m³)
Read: 383245.6883 (m³)
